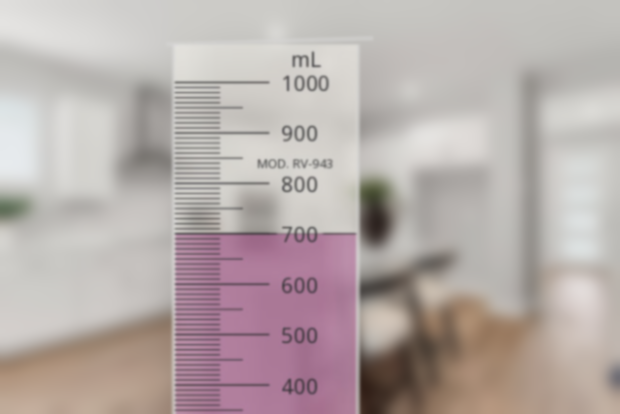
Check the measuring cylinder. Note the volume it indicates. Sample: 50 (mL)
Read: 700 (mL)
